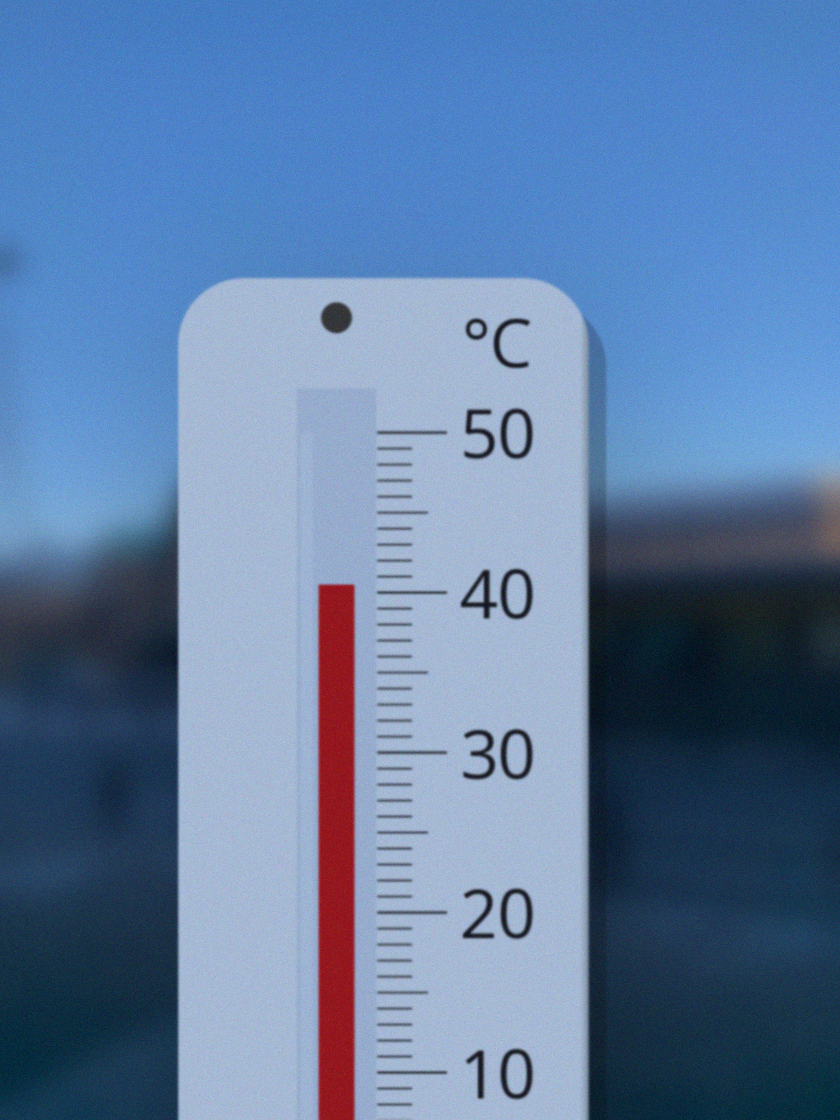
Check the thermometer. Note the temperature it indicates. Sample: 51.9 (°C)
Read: 40.5 (°C)
